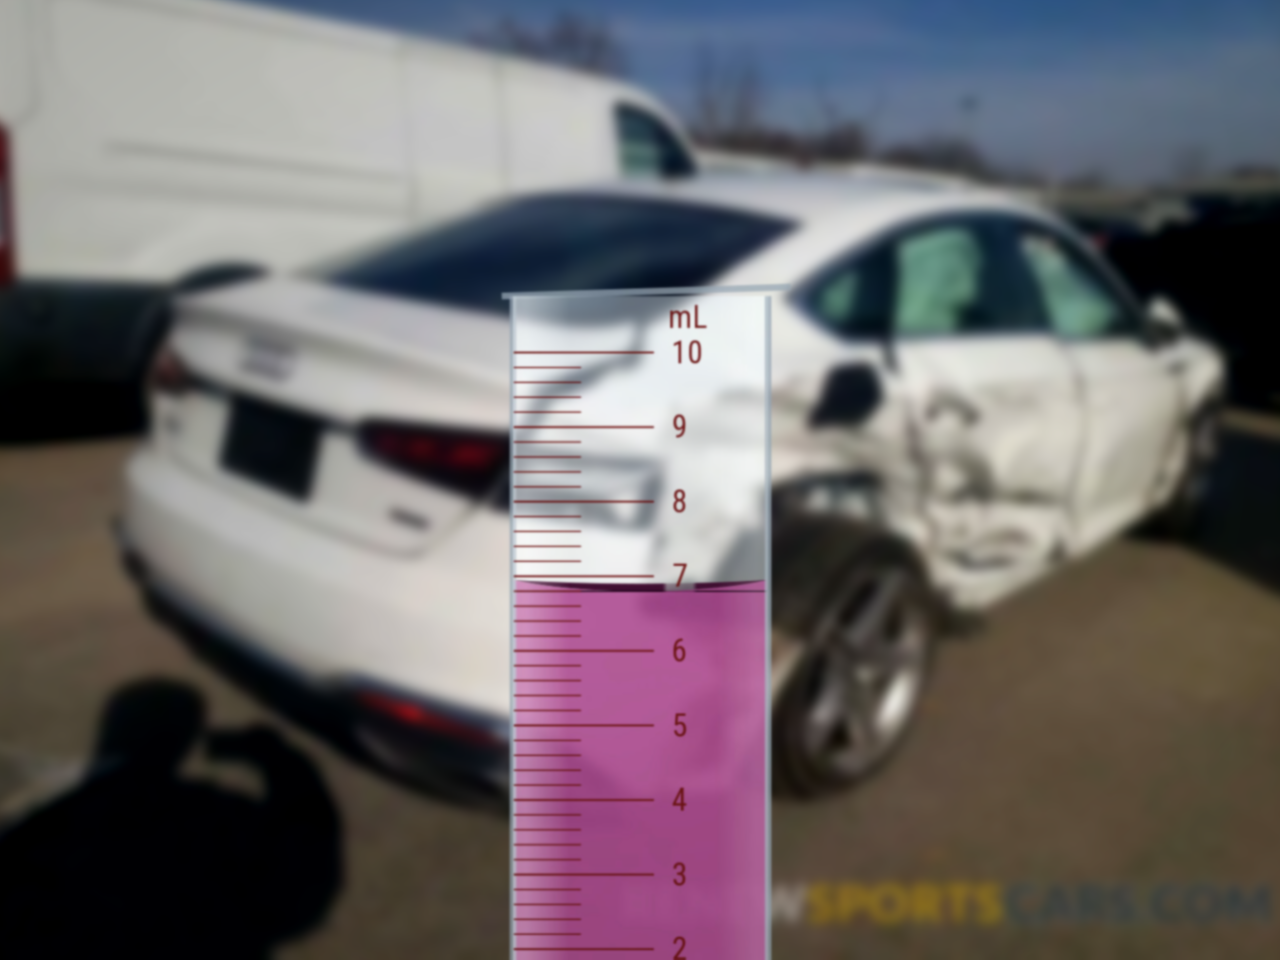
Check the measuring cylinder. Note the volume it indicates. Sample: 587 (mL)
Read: 6.8 (mL)
